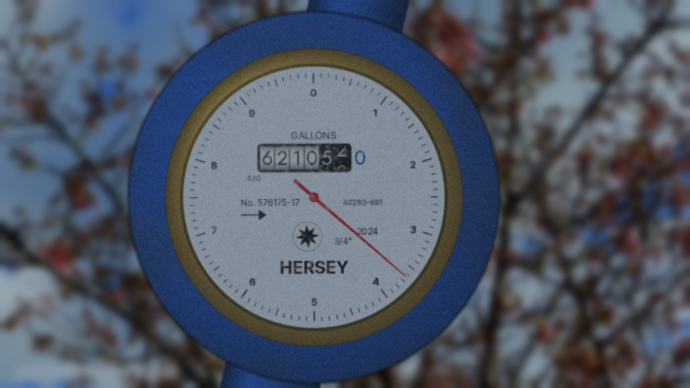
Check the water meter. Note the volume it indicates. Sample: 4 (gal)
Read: 6210523.6 (gal)
